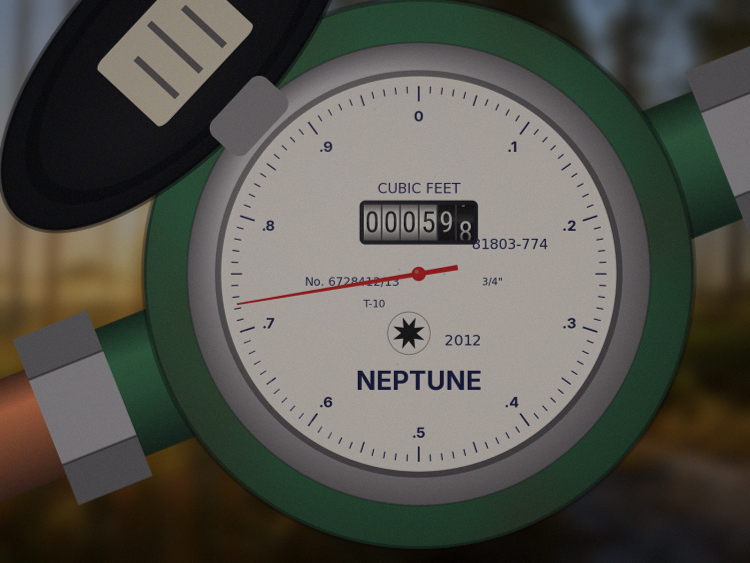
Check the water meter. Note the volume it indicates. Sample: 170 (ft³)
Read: 597.72 (ft³)
